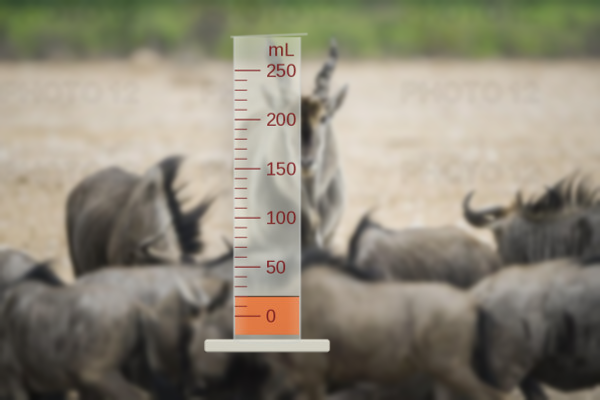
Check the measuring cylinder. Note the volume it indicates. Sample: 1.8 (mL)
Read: 20 (mL)
